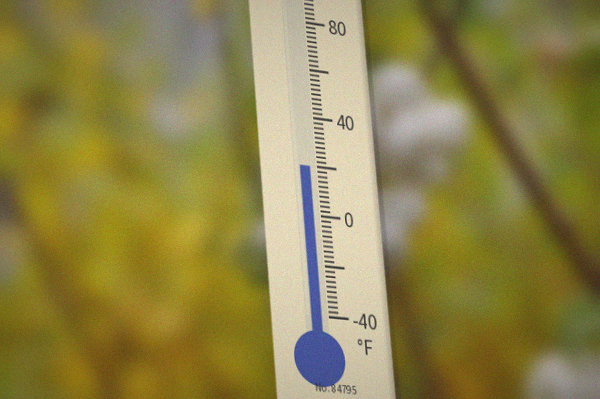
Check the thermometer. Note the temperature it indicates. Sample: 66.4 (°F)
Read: 20 (°F)
